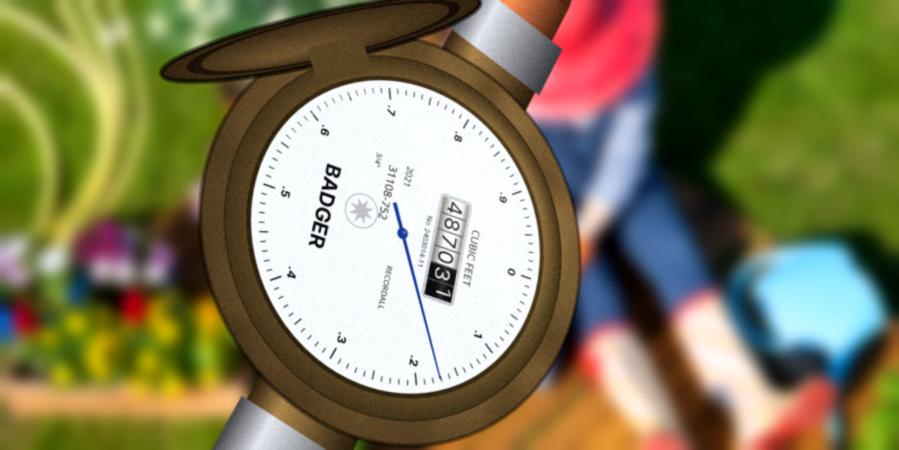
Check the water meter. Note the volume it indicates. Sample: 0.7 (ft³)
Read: 487031.17 (ft³)
